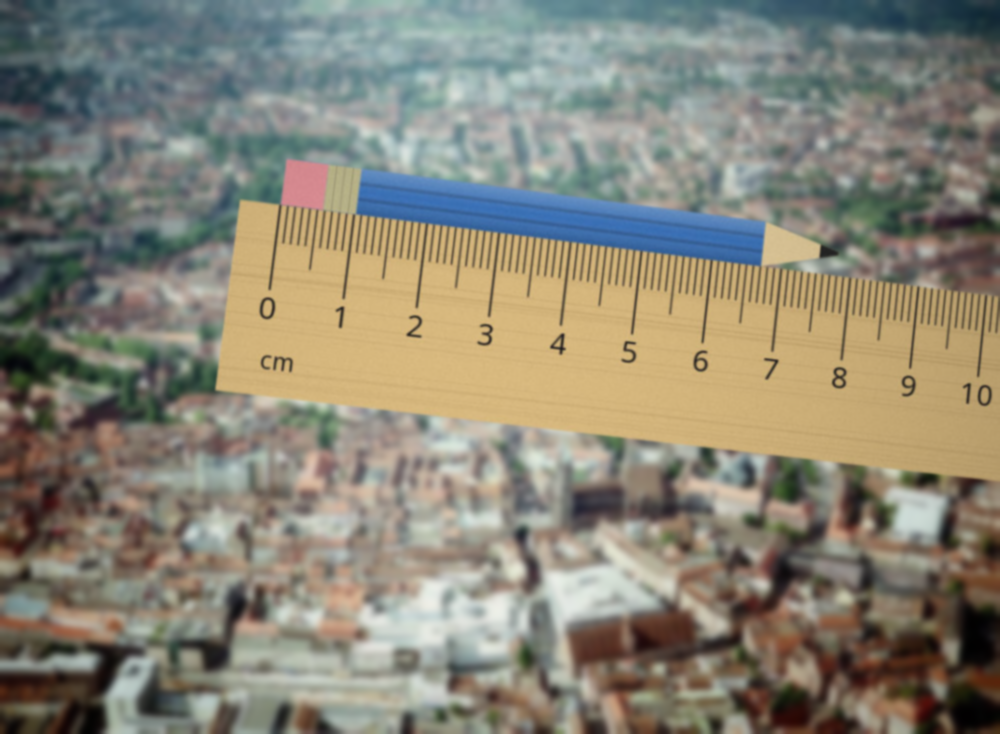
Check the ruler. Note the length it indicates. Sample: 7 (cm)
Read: 7.8 (cm)
